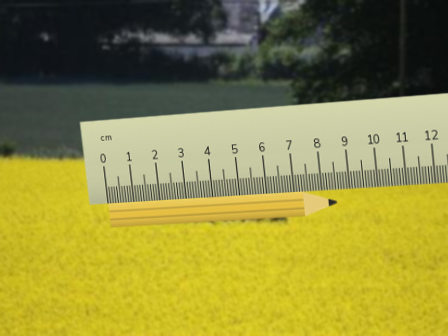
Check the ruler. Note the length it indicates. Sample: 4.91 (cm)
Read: 8.5 (cm)
